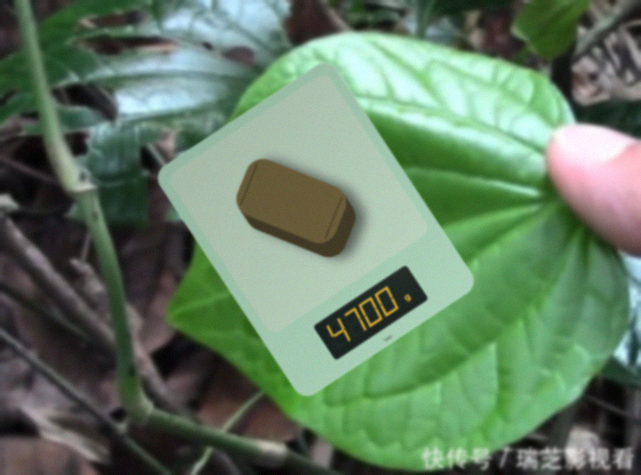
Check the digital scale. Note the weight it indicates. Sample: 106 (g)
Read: 4700 (g)
